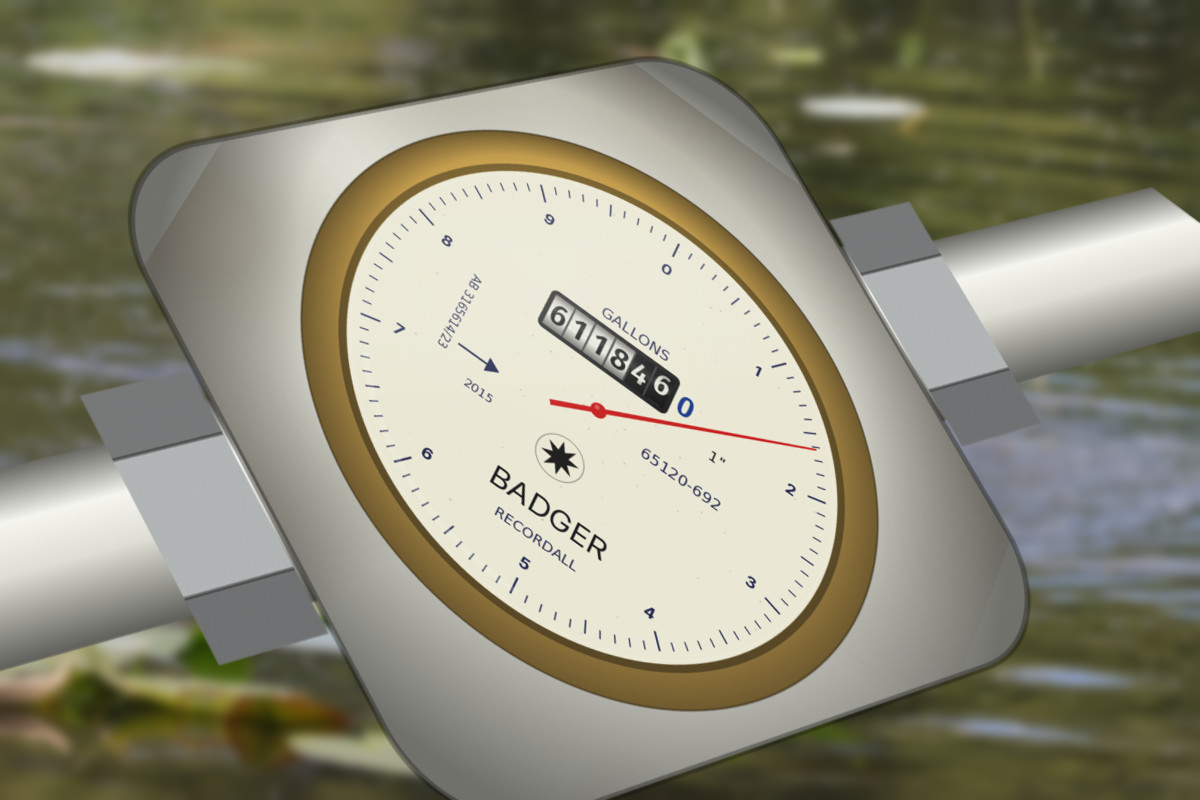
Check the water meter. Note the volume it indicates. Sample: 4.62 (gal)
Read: 6118461.6 (gal)
